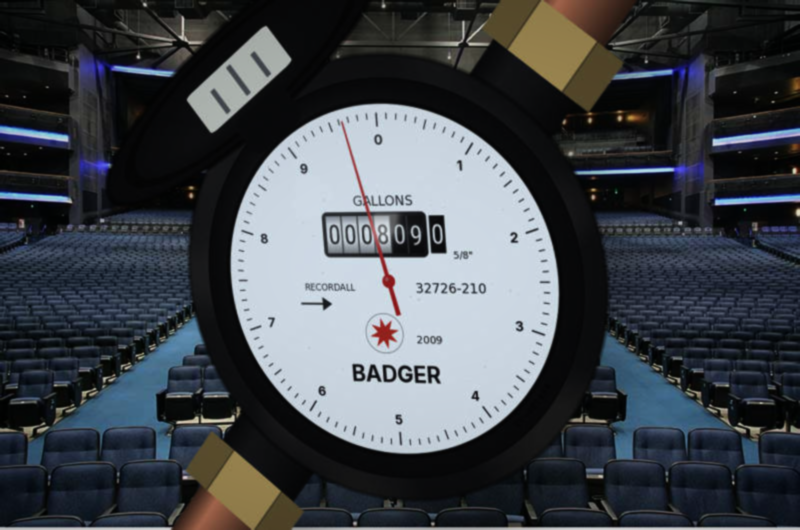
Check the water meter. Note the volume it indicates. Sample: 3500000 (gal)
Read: 8089.6 (gal)
